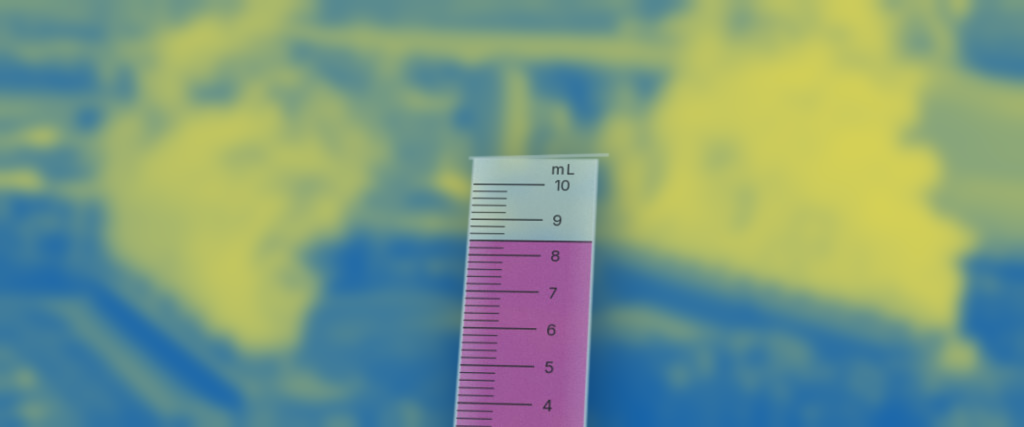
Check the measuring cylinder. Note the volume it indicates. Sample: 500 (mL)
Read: 8.4 (mL)
